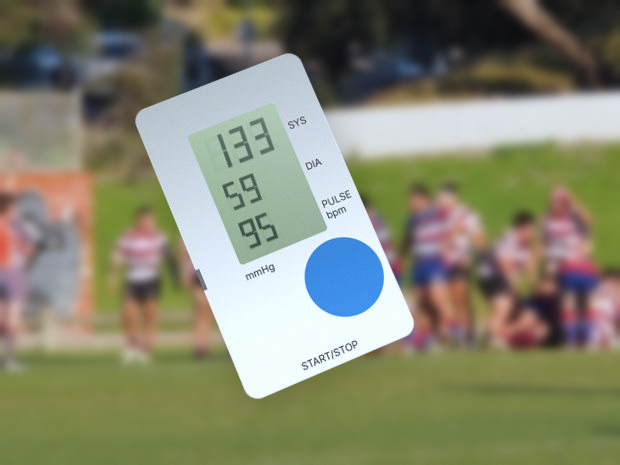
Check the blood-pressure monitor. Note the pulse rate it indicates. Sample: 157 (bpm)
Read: 95 (bpm)
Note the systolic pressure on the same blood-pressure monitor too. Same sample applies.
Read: 133 (mmHg)
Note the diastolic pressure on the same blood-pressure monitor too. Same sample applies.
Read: 59 (mmHg)
